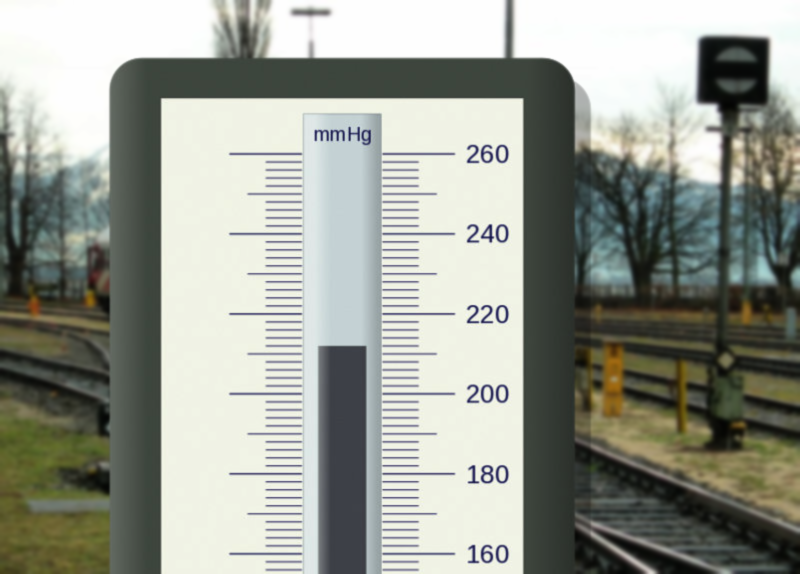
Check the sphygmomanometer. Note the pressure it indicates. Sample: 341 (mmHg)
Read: 212 (mmHg)
